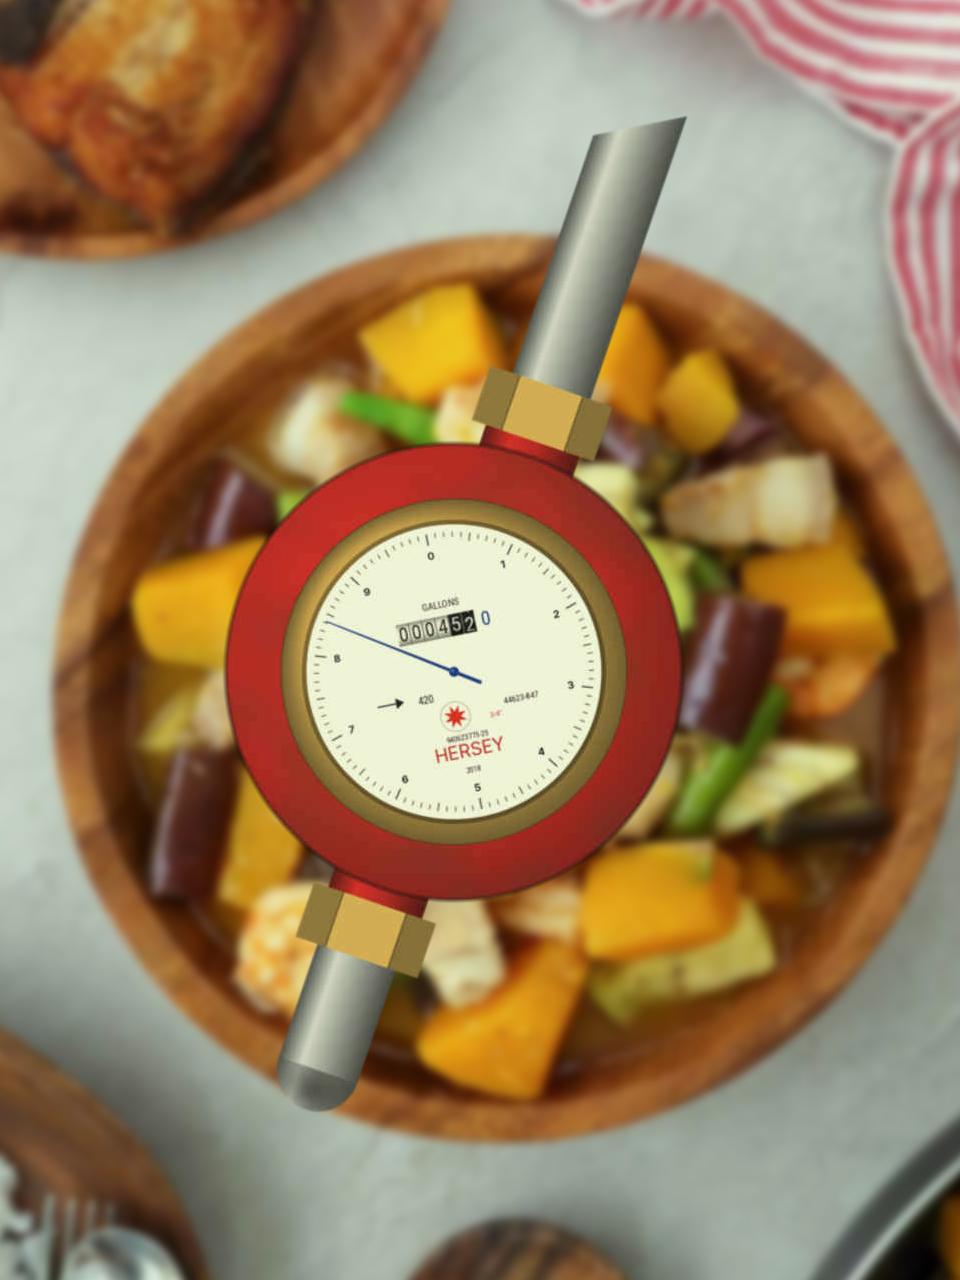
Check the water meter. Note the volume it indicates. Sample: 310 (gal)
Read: 4518.4 (gal)
